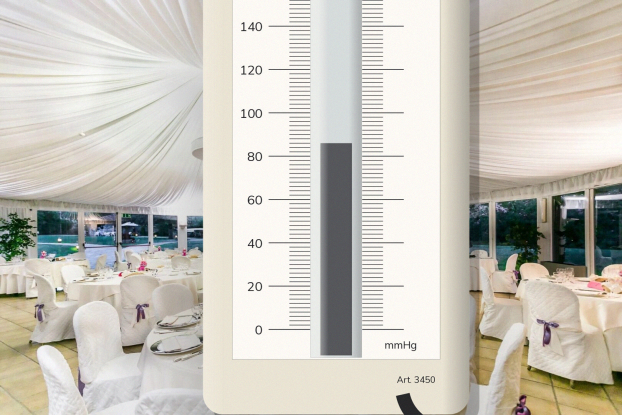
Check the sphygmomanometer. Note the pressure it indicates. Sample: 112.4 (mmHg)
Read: 86 (mmHg)
